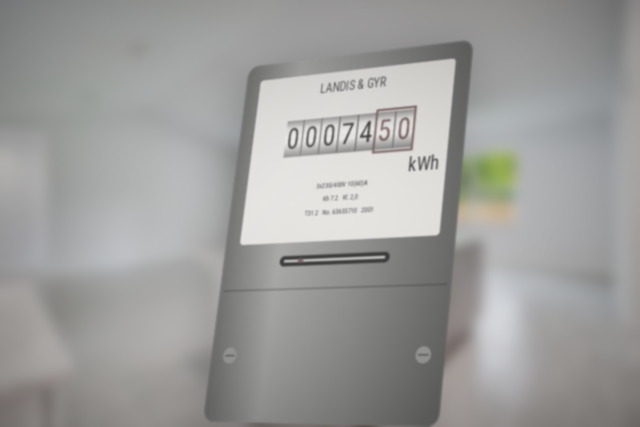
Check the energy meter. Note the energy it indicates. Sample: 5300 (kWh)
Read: 74.50 (kWh)
